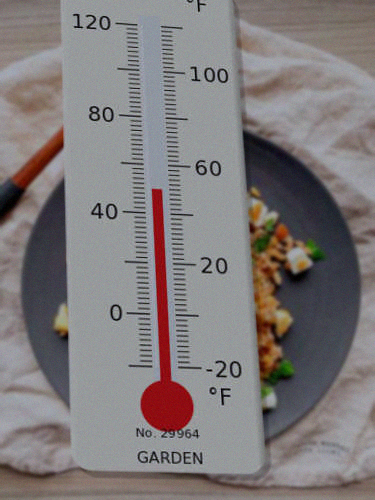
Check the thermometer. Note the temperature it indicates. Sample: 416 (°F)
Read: 50 (°F)
